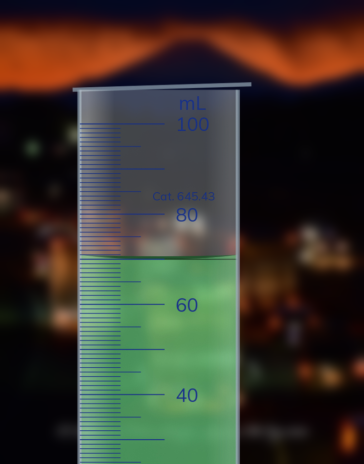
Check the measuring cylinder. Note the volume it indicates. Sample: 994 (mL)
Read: 70 (mL)
